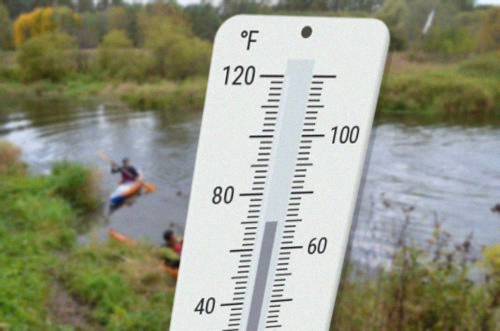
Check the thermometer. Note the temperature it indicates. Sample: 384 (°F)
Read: 70 (°F)
